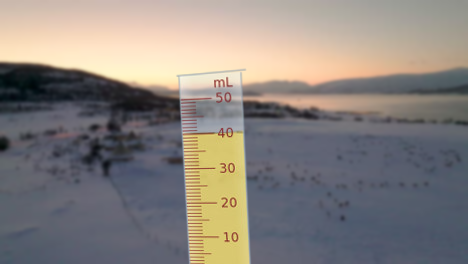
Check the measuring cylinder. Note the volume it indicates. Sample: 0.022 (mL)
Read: 40 (mL)
